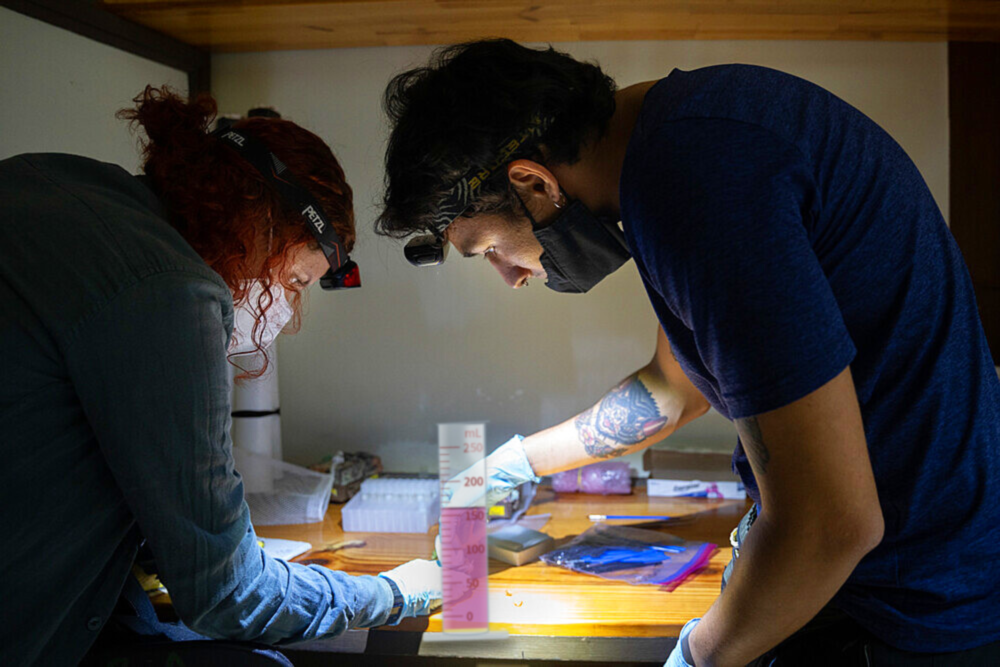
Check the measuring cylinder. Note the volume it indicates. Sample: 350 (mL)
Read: 160 (mL)
